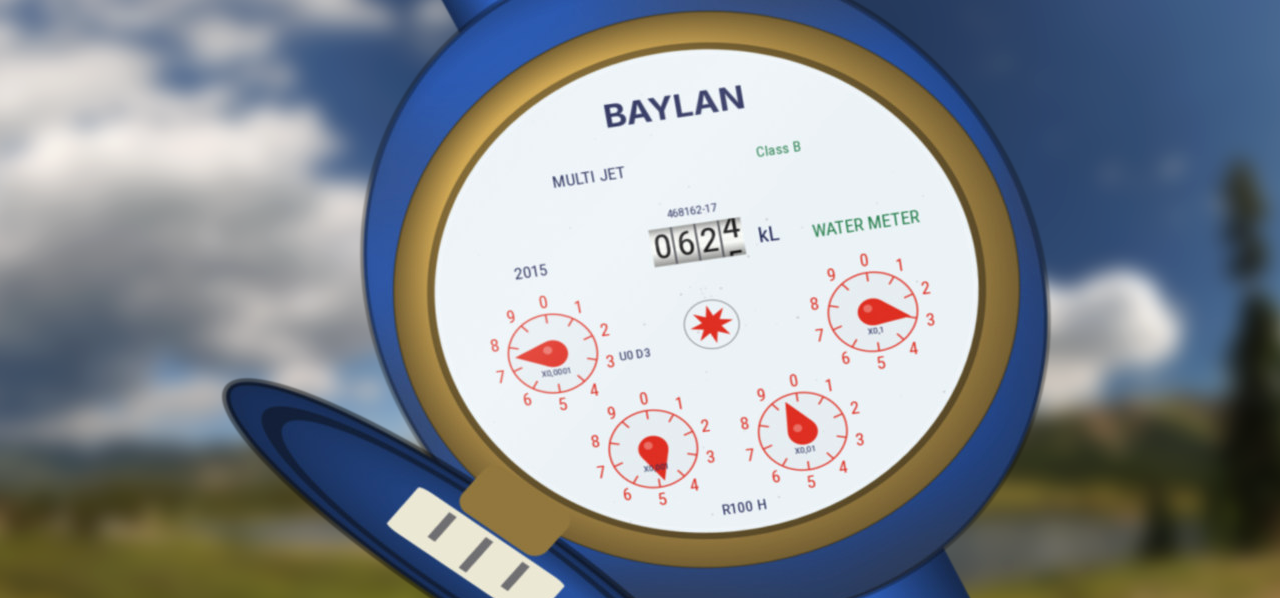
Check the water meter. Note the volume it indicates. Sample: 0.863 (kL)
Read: 624.2947 (kL)
